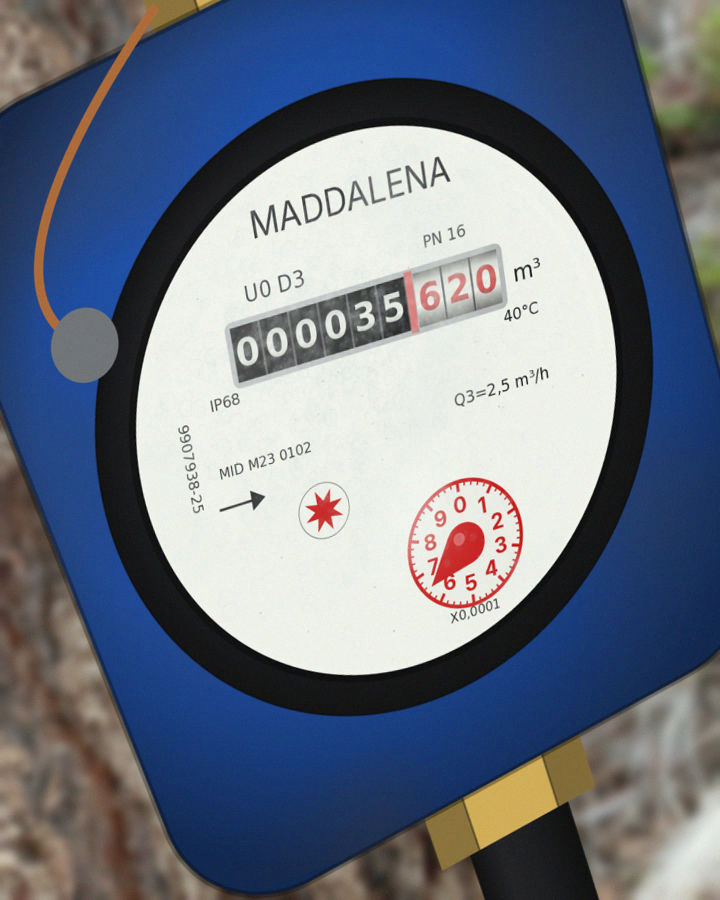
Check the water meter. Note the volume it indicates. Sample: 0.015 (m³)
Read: 35.6206 (m³)
